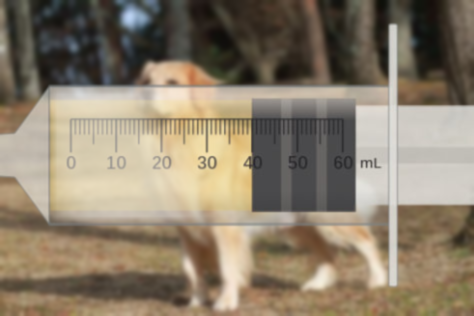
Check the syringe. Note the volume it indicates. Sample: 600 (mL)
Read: 40 (mL)
